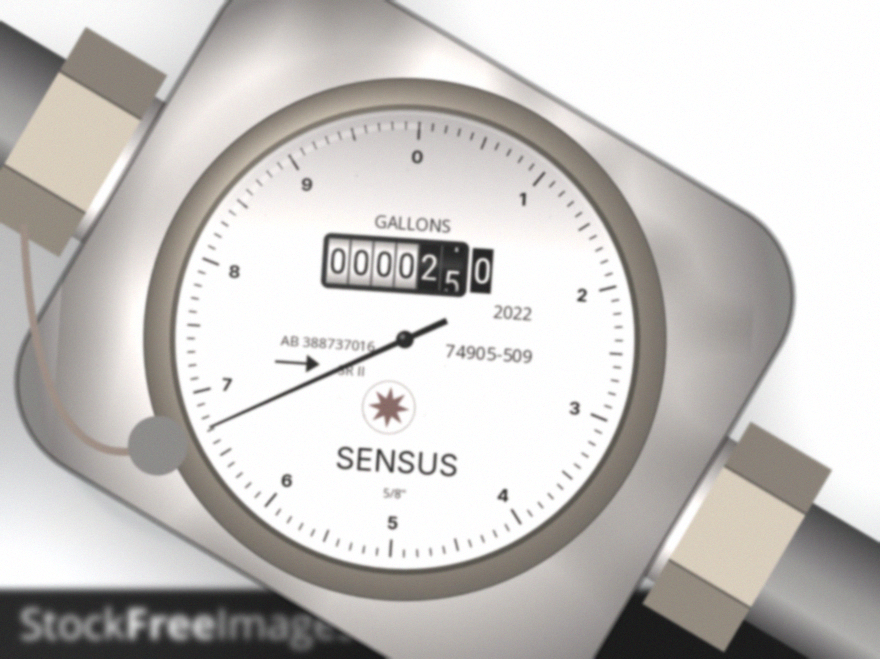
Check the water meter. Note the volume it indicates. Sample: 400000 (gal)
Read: 246.7 (gal)
